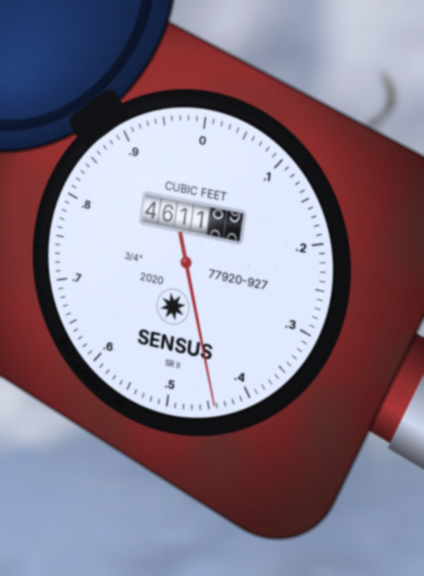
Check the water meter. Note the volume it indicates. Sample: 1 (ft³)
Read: 461189.44 (ft³)
